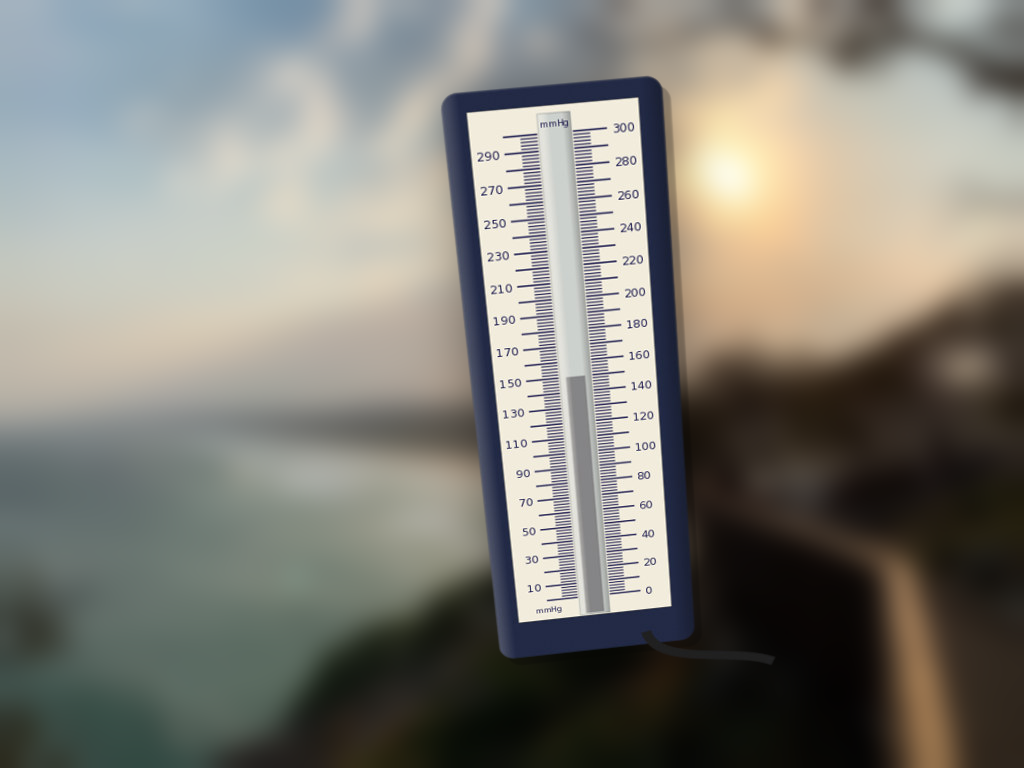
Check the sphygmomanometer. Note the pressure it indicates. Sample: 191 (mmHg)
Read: 150 (mmHg)
